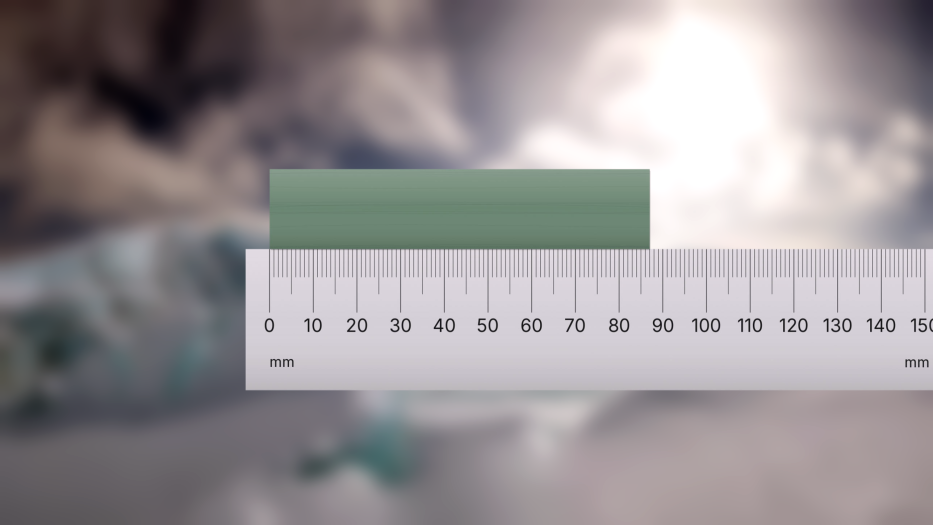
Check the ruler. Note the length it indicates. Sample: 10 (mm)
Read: 87 (mm)
